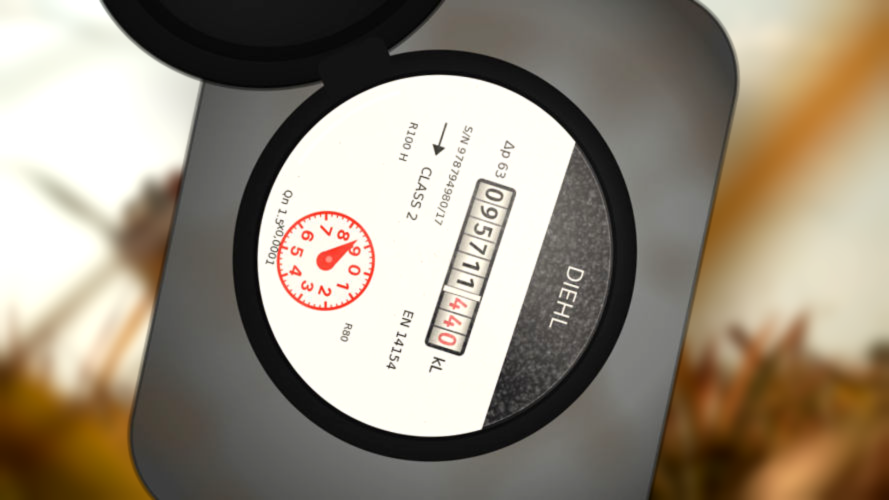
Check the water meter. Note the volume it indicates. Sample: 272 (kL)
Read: 95711.4408 (kL)
